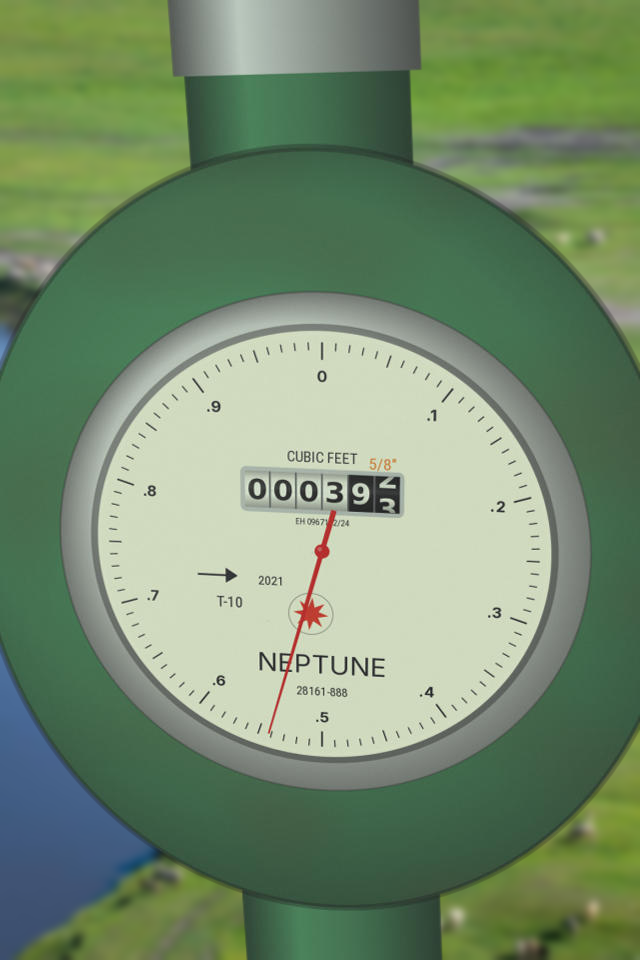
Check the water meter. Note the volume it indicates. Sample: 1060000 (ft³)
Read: 392.54 (ft³)
